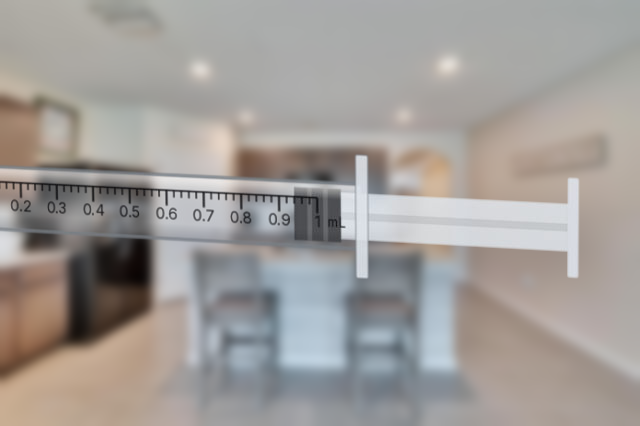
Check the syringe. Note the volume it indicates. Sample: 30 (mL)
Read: 0.94 (mL)
